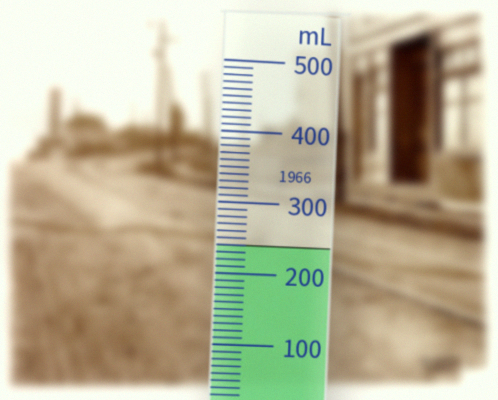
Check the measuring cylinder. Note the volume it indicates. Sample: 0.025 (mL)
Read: 240 (mL)
